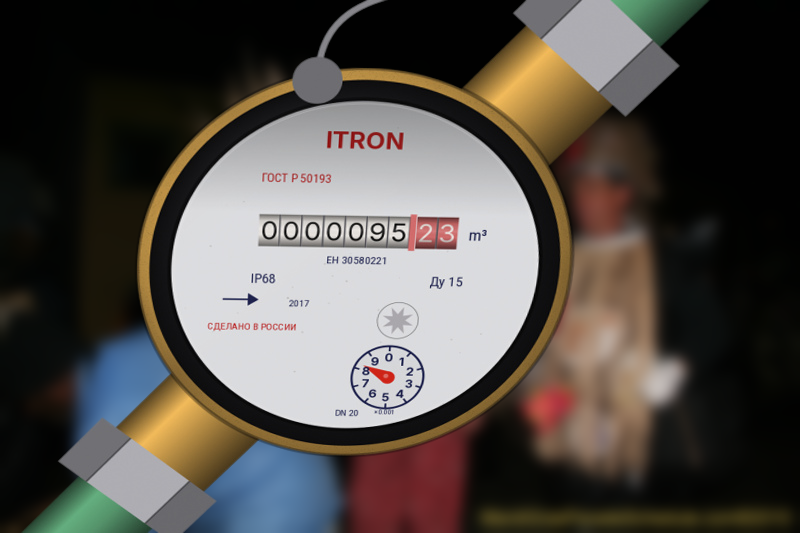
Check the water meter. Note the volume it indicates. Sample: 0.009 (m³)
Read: 95.238 (m³)
